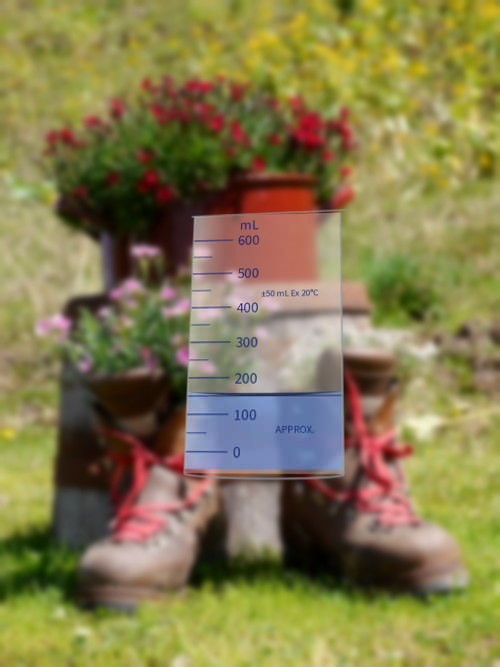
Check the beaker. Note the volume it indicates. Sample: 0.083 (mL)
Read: 150 (mL)
